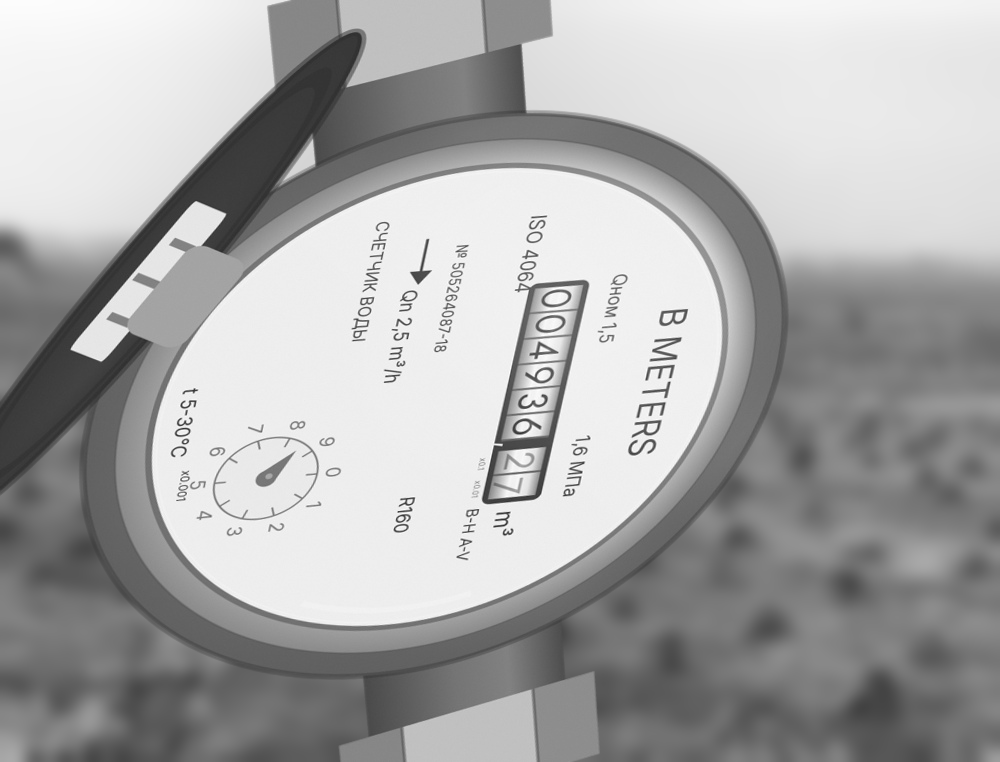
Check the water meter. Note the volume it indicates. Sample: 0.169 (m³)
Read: 4936.268 (m³)
